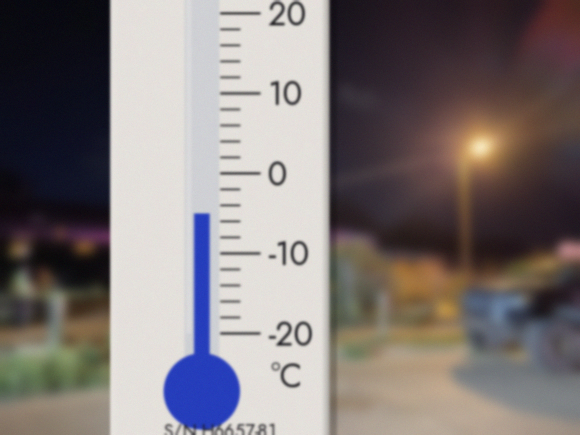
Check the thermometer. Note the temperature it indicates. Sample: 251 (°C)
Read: -5 (°C)
